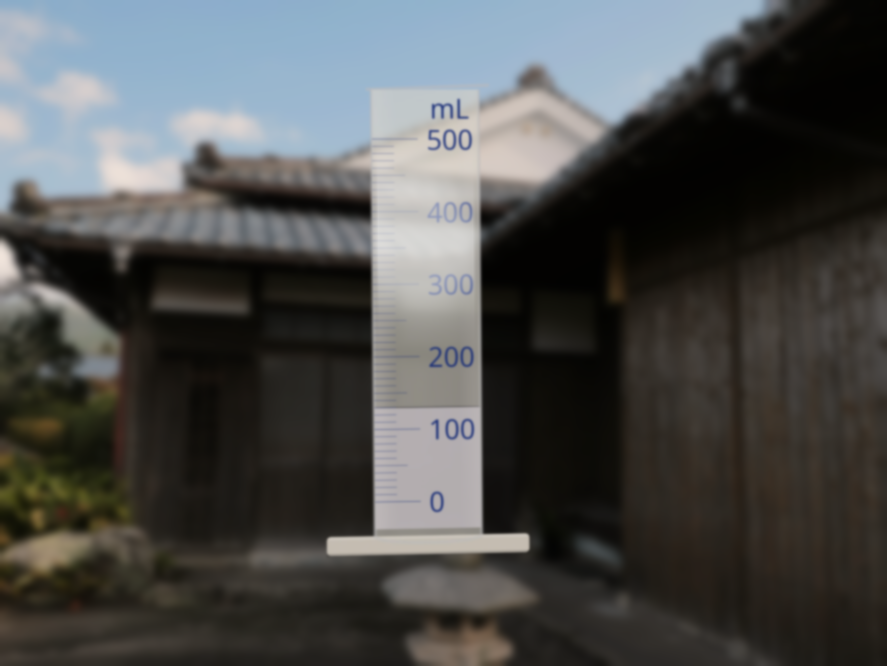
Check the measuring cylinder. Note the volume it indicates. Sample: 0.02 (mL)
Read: 130 (mL)
